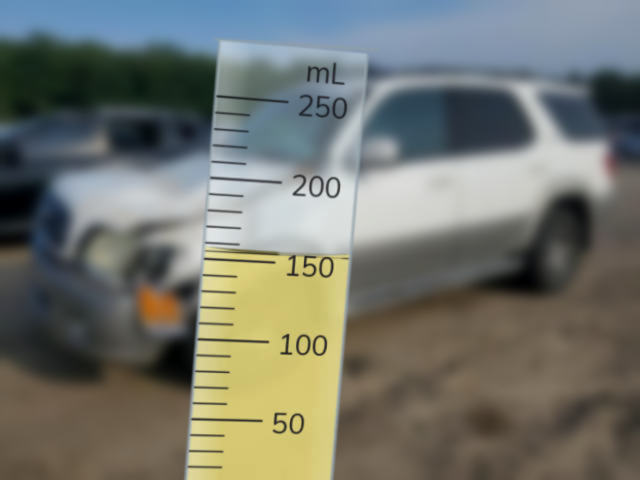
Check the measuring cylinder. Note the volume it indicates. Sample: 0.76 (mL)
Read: 155 (mL)
